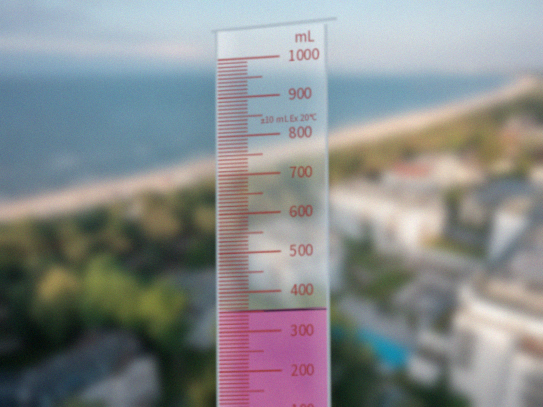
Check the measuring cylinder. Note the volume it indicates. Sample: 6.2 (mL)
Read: 350 (mL)
